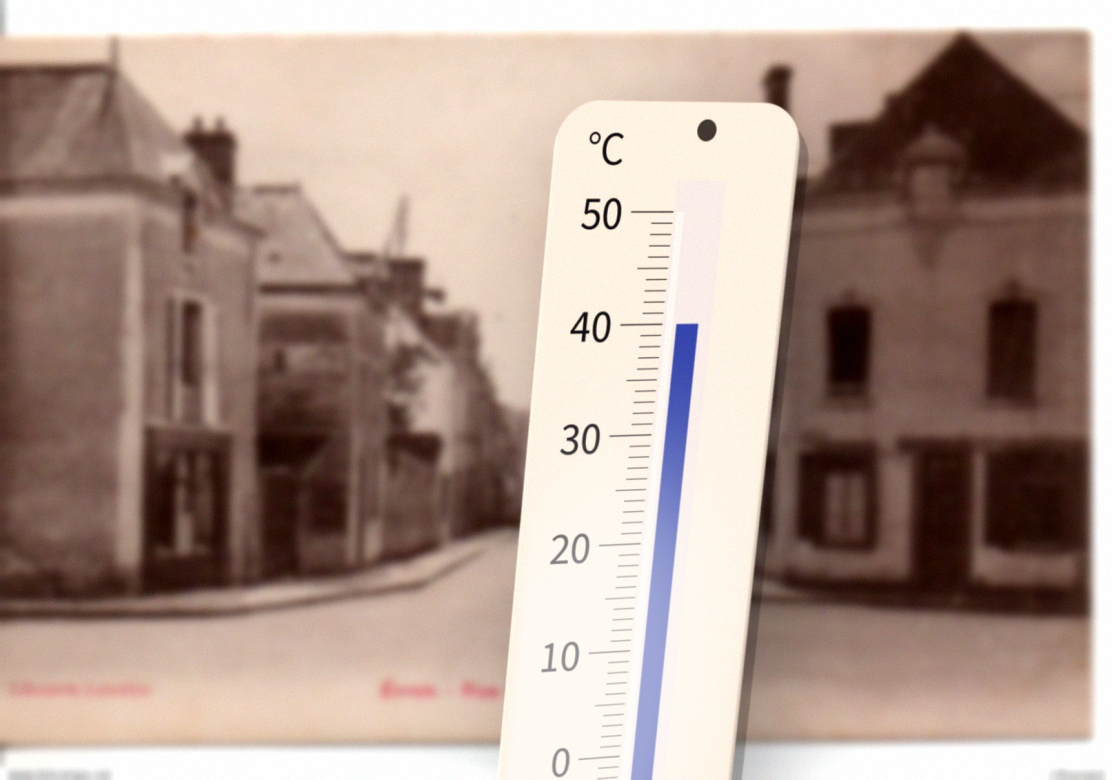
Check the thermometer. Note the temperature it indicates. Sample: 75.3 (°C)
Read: 40 (°C)
